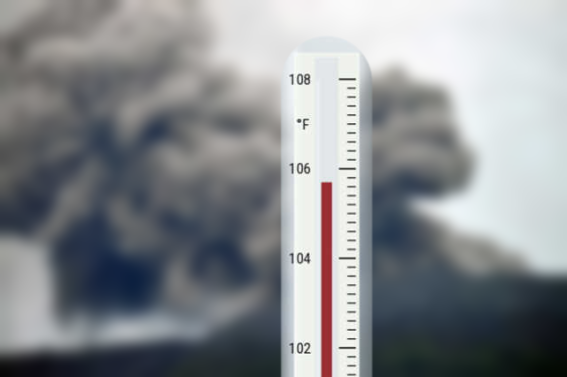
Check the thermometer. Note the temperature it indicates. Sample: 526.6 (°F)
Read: 105.7 (°F)
